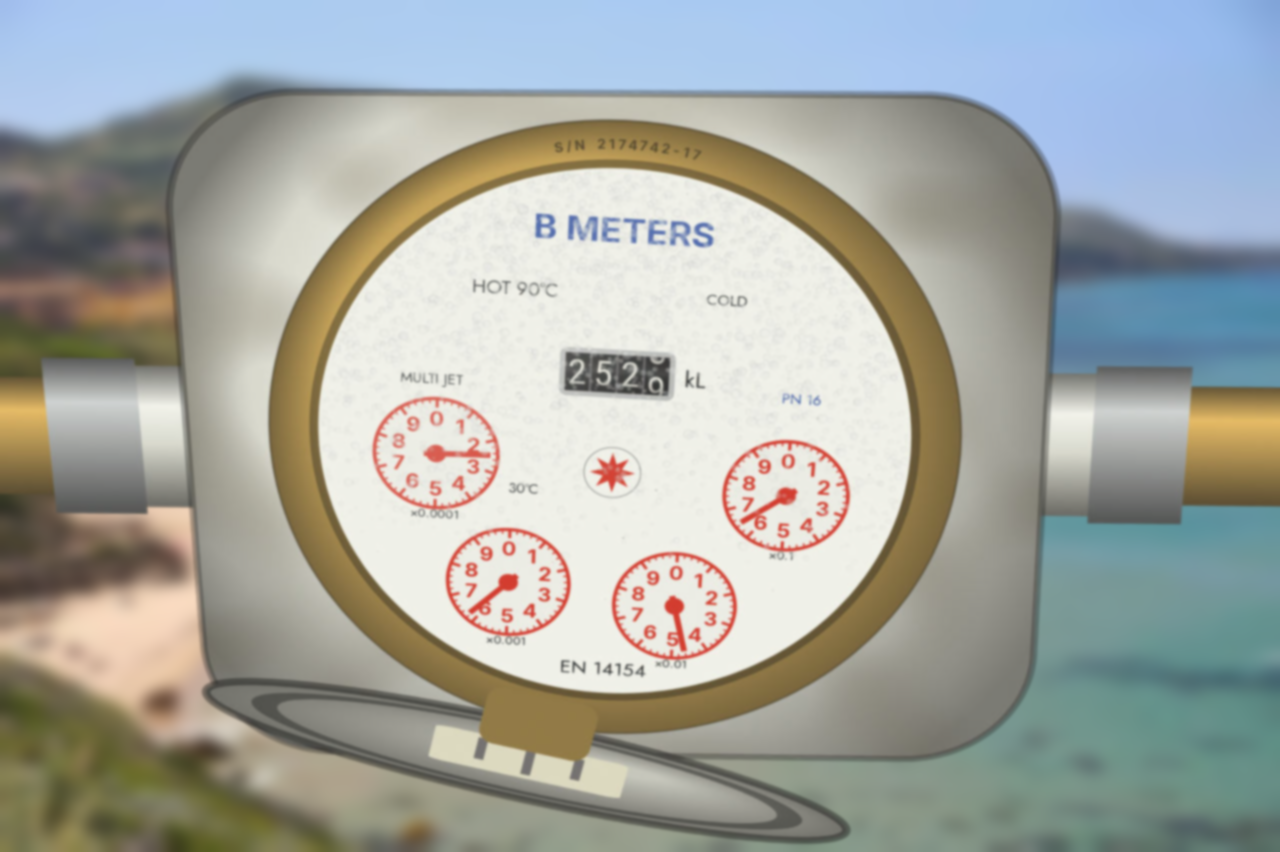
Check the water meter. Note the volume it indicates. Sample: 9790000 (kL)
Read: 2528.6462 (kL)
